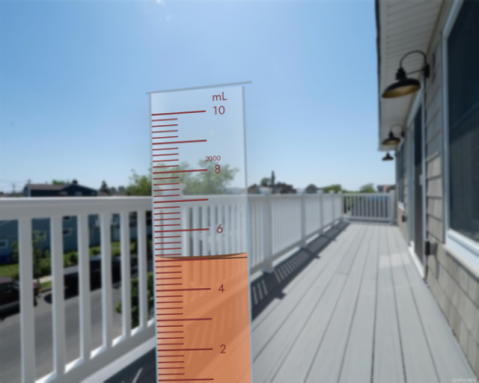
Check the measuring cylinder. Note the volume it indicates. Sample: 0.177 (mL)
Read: 5 (mL)
